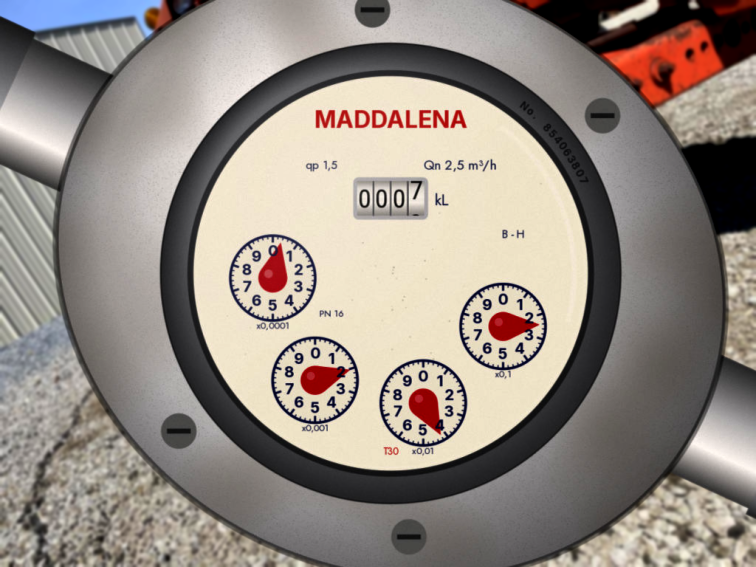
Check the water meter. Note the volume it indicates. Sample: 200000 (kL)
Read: 7.2420 (kL)
